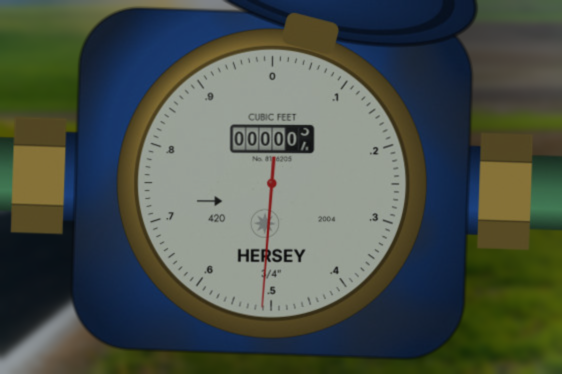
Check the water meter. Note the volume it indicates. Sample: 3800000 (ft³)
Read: 3.51 (ft³)
